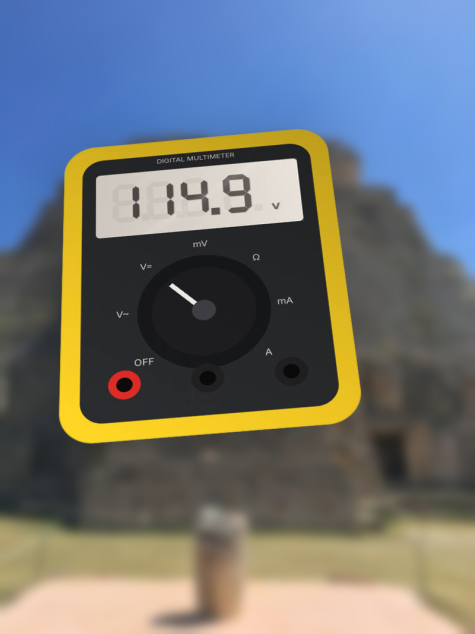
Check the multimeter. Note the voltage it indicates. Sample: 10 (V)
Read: 114.9 (V)
